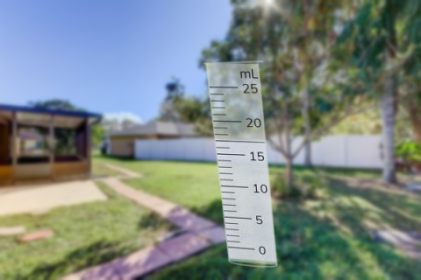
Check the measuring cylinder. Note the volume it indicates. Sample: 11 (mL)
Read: 17 (mL)
